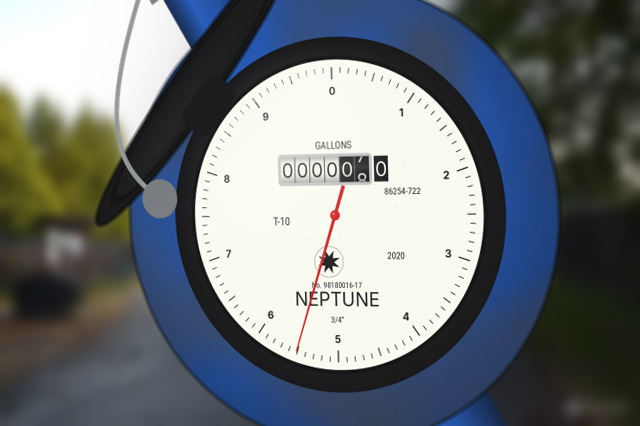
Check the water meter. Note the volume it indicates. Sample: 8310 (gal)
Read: 75.5 (gal)
